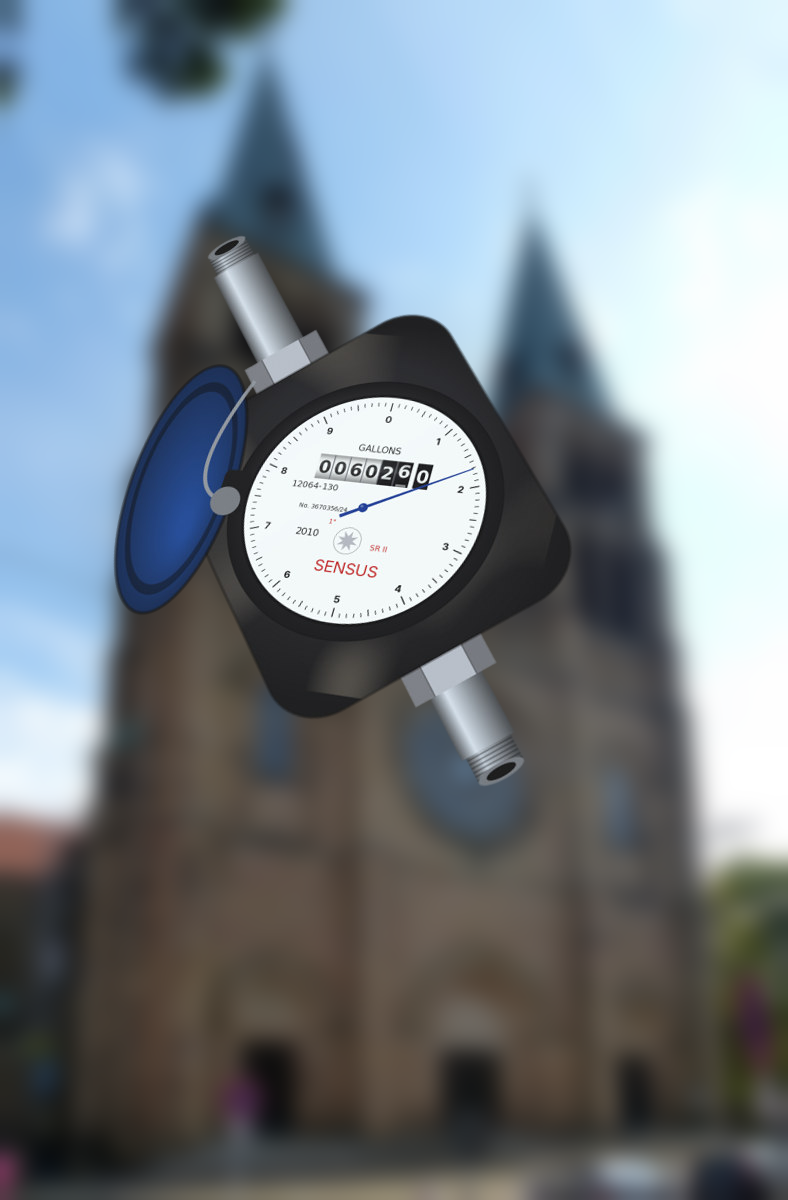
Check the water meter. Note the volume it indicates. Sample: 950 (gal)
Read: 60261.7 (gal)
